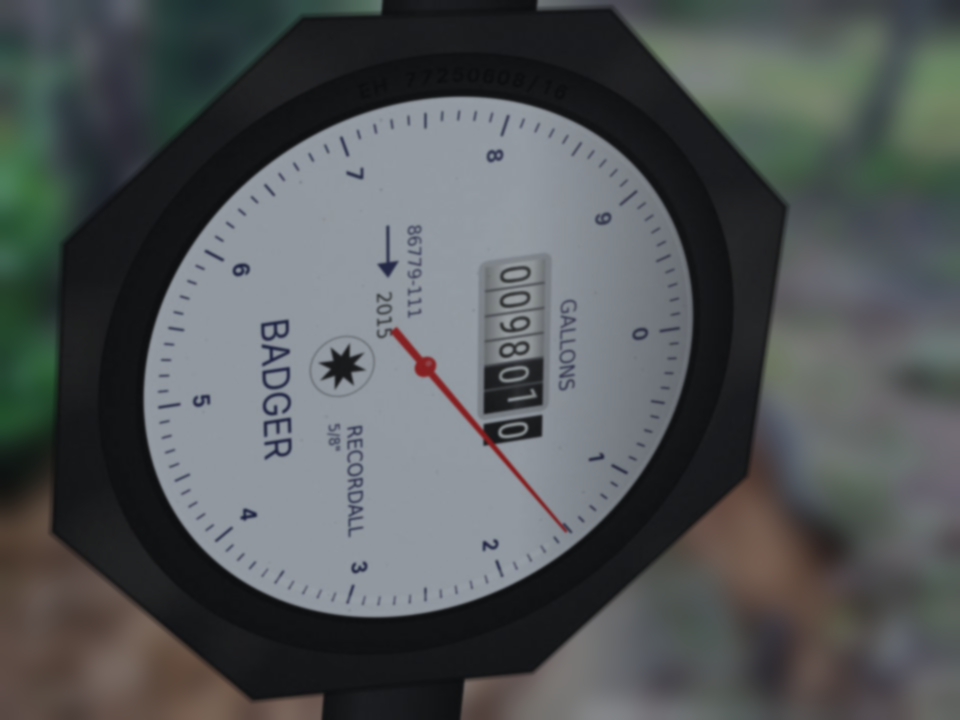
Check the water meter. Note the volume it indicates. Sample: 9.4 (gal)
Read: 98011.5 (gal)
